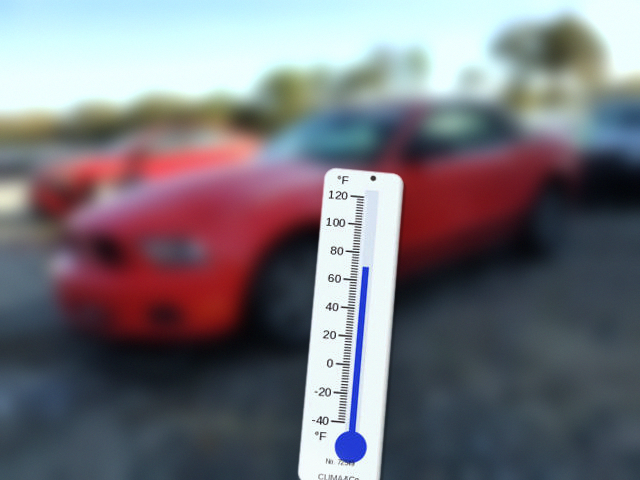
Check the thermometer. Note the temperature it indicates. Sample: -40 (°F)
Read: 70 (°F)
